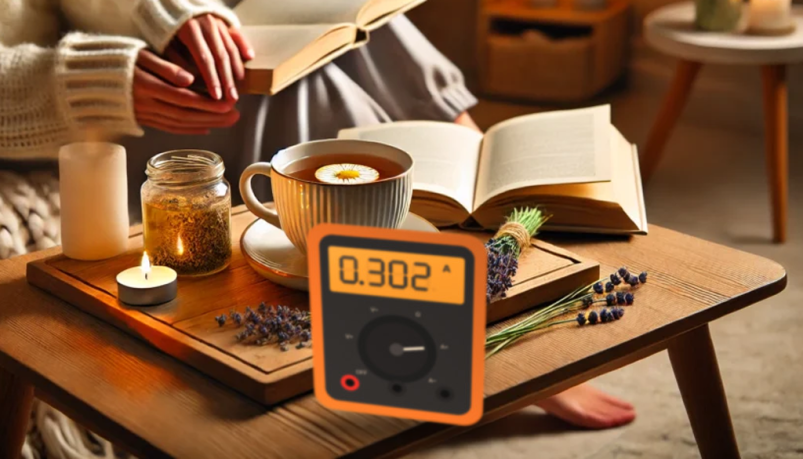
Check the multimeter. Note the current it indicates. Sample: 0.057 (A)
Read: 0.302 (A)
